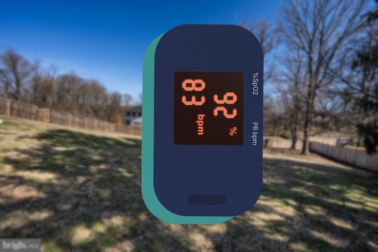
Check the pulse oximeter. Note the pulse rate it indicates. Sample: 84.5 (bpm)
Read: 83 (bpm)
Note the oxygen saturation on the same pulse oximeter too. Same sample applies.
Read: 92 (%)
